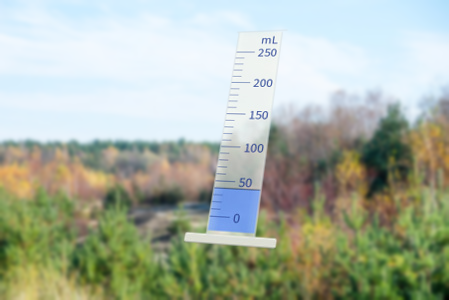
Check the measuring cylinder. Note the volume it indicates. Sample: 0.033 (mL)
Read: 40 (mL)
